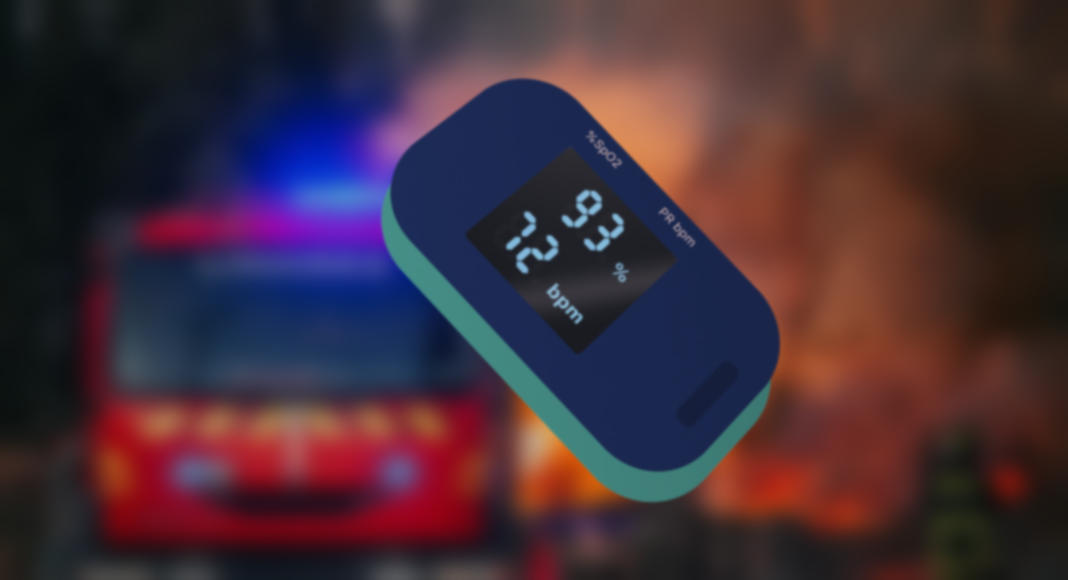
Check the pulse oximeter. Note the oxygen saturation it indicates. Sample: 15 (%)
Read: 93 (%)
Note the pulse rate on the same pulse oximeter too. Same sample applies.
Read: 72 (bpm)
